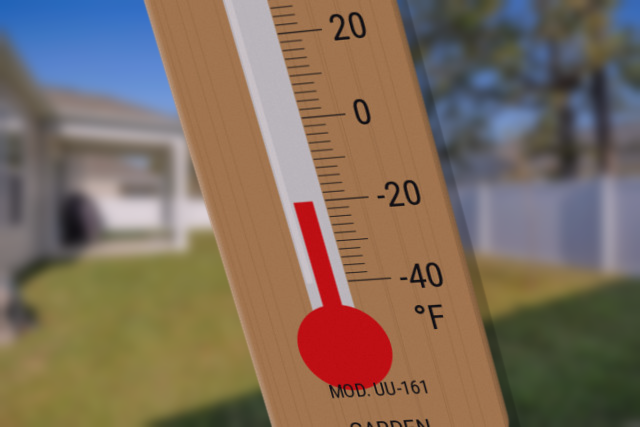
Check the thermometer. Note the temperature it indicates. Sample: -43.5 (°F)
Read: -20 (°F)
